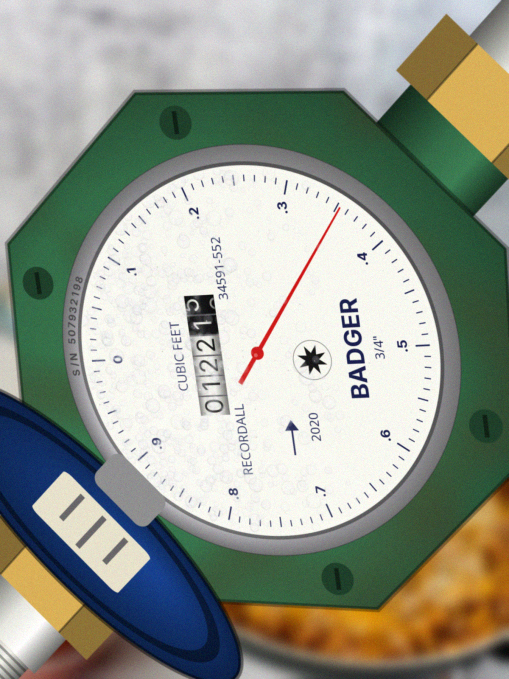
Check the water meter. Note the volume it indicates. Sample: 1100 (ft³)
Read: 12215.35 (ft³)
